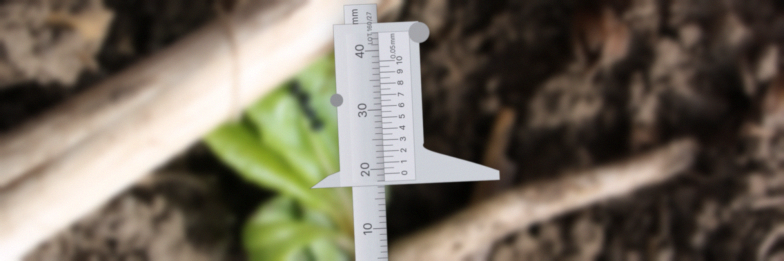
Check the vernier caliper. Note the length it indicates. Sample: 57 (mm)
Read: 19.2 (mm)
